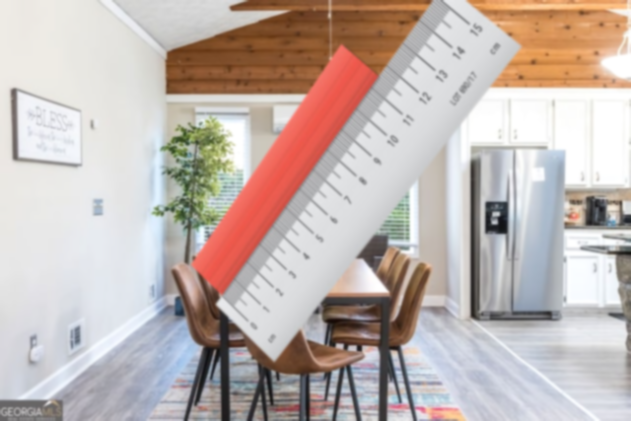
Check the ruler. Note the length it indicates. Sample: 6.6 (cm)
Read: 11.5 (cm)
